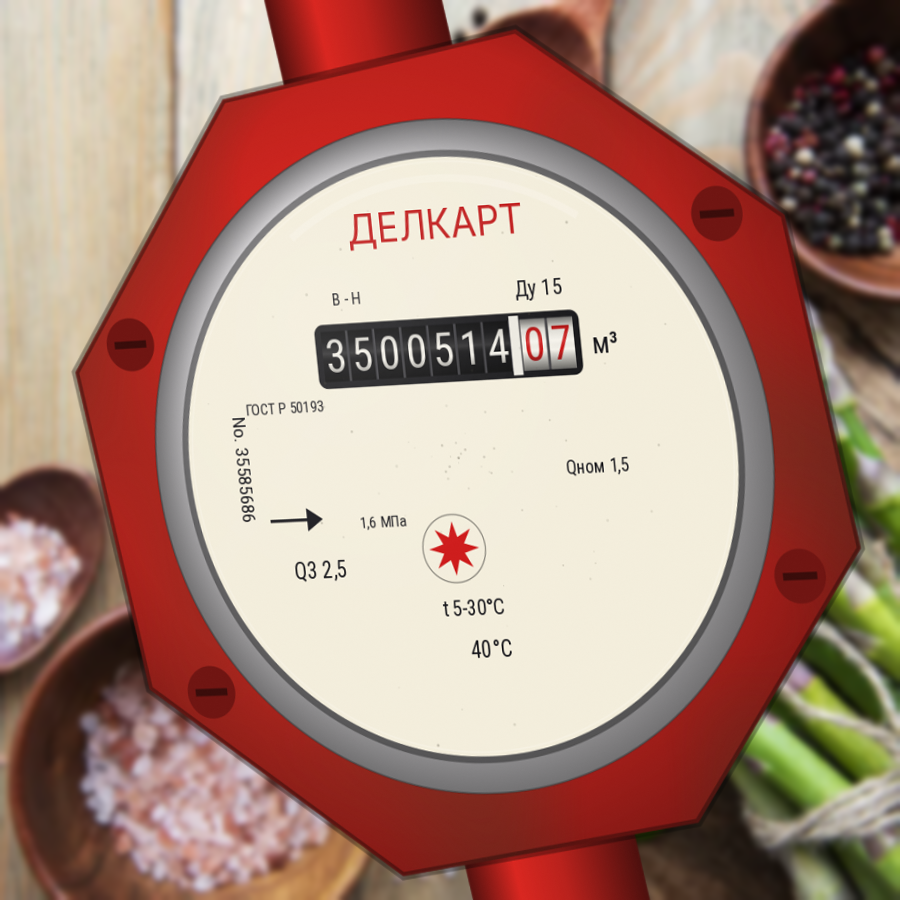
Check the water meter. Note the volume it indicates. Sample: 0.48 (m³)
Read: 3500514.07 (m³)
